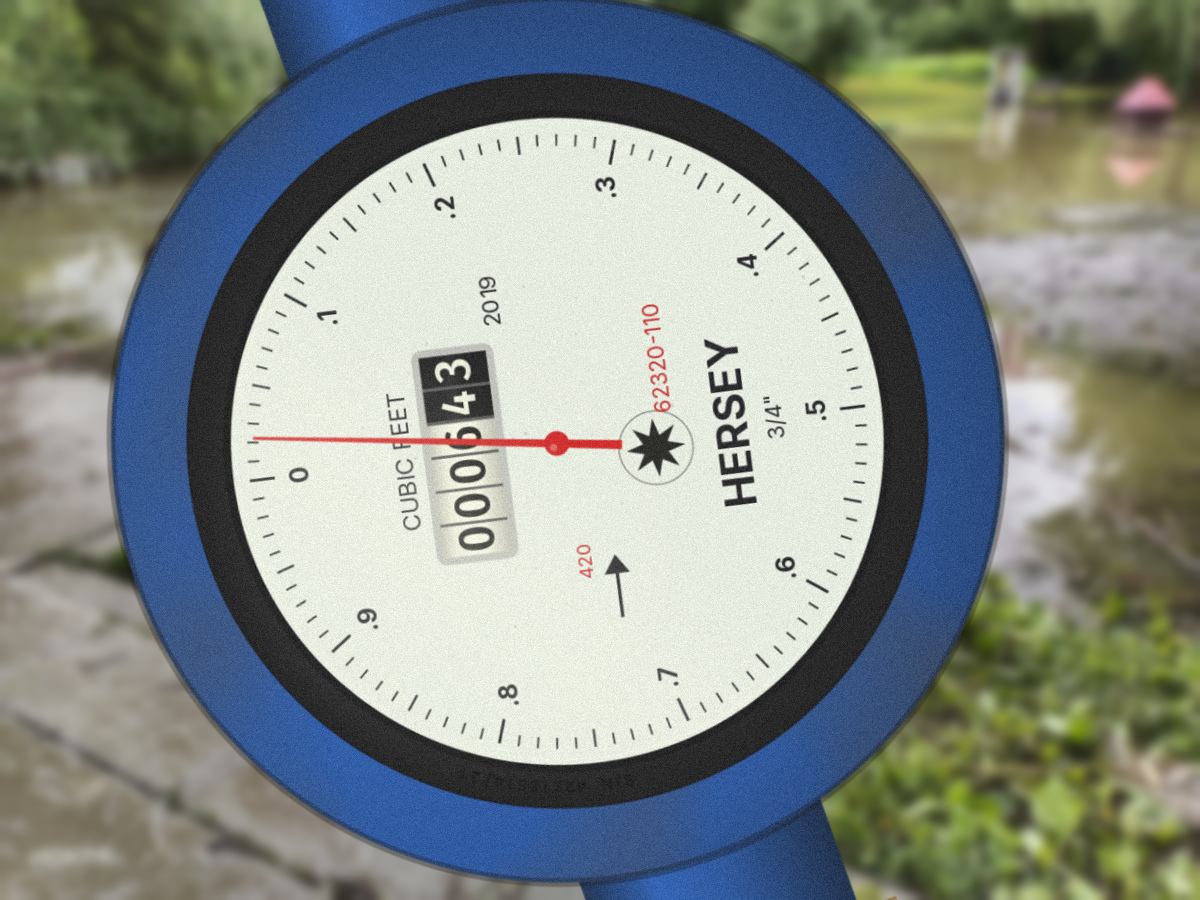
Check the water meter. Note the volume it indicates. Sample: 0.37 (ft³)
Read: 643.02 (ft³)
